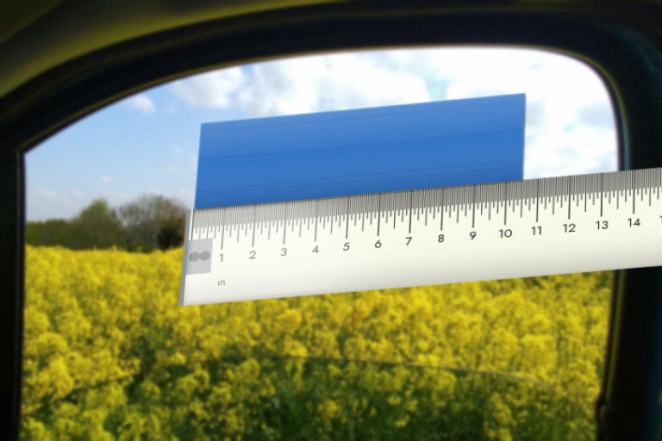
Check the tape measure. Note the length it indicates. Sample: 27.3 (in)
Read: 10.5 (in)
